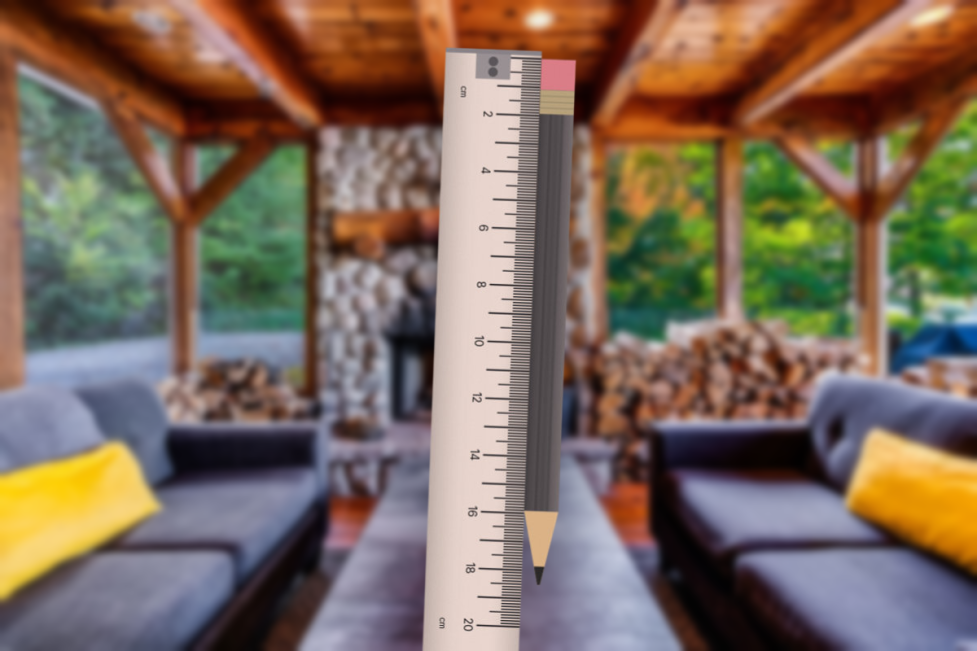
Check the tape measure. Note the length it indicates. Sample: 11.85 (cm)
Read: 18.5 (cm)
